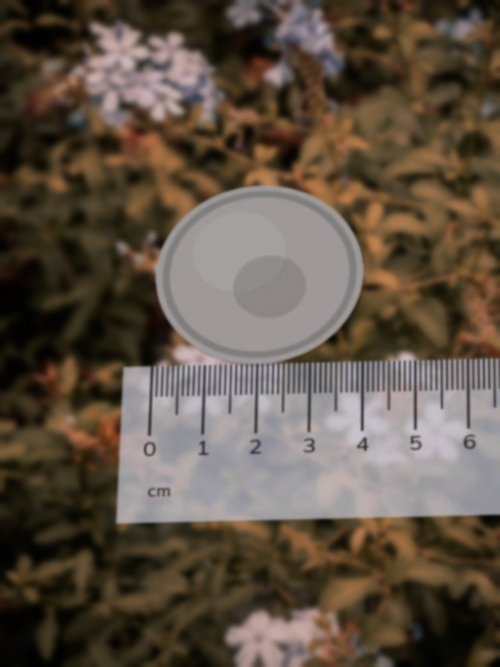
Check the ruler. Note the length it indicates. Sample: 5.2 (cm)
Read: 4 (cm)
